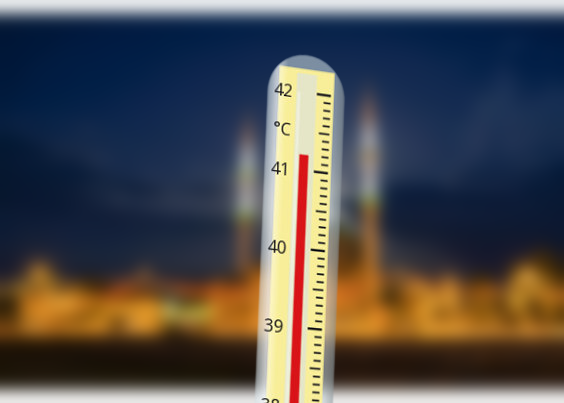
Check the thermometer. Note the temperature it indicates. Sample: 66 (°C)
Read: 41.2 (°C)
